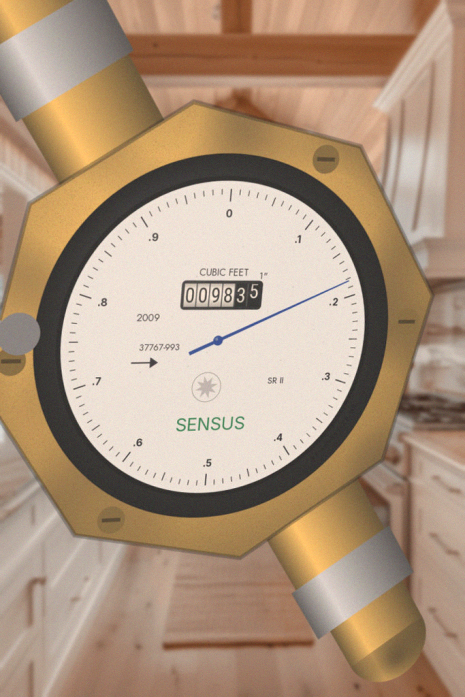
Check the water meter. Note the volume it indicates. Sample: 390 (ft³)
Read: 9835.18 (ft³)
